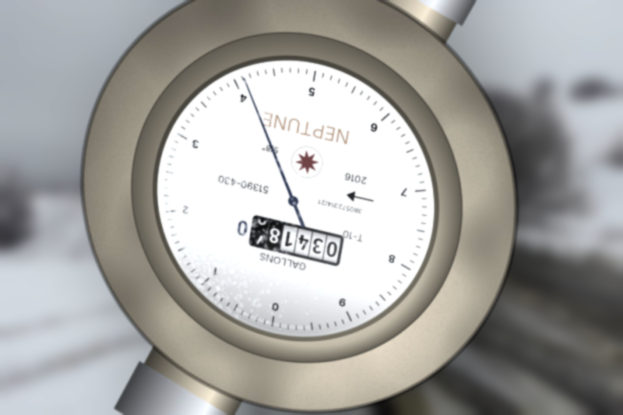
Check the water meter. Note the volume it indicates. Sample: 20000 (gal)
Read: 341874.1 (gal)
